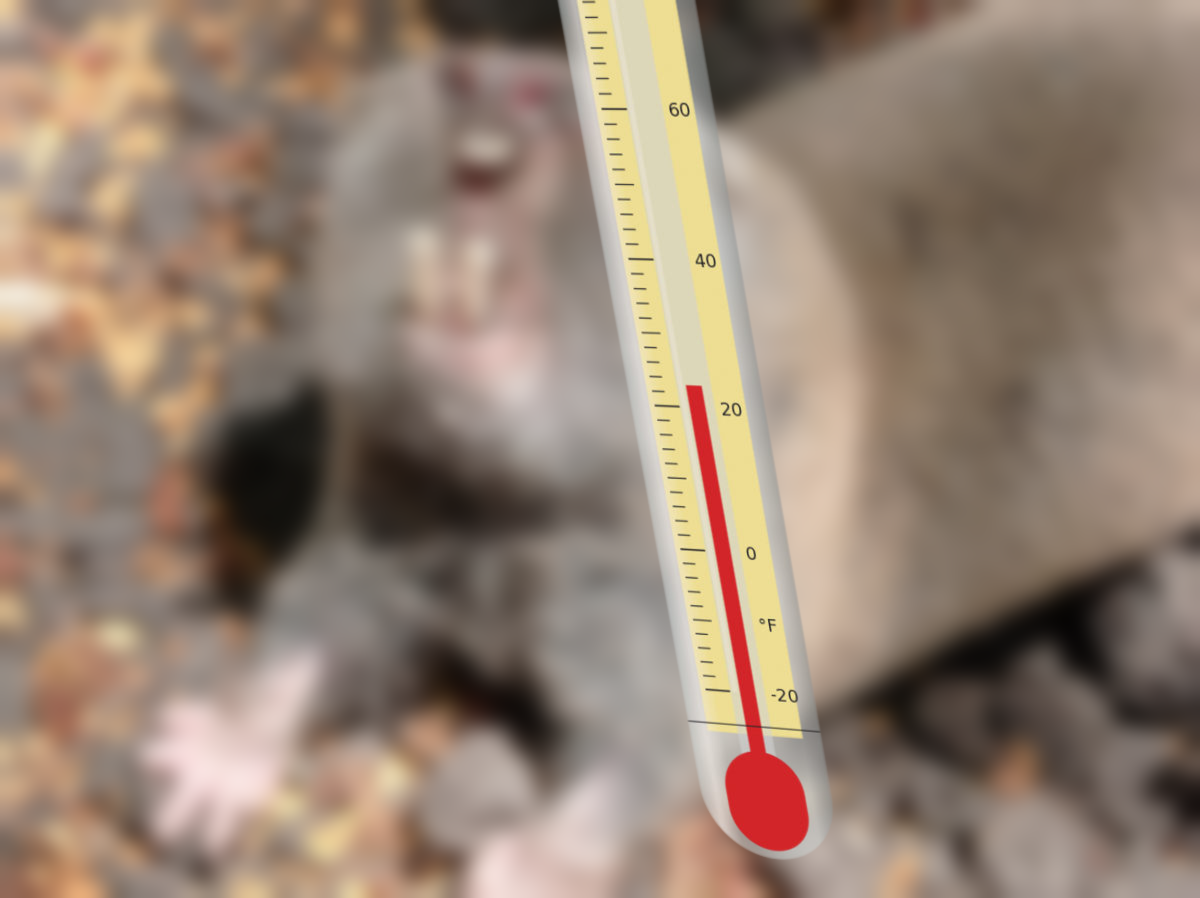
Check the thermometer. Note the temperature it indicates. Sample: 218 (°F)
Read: 23 (°F)
